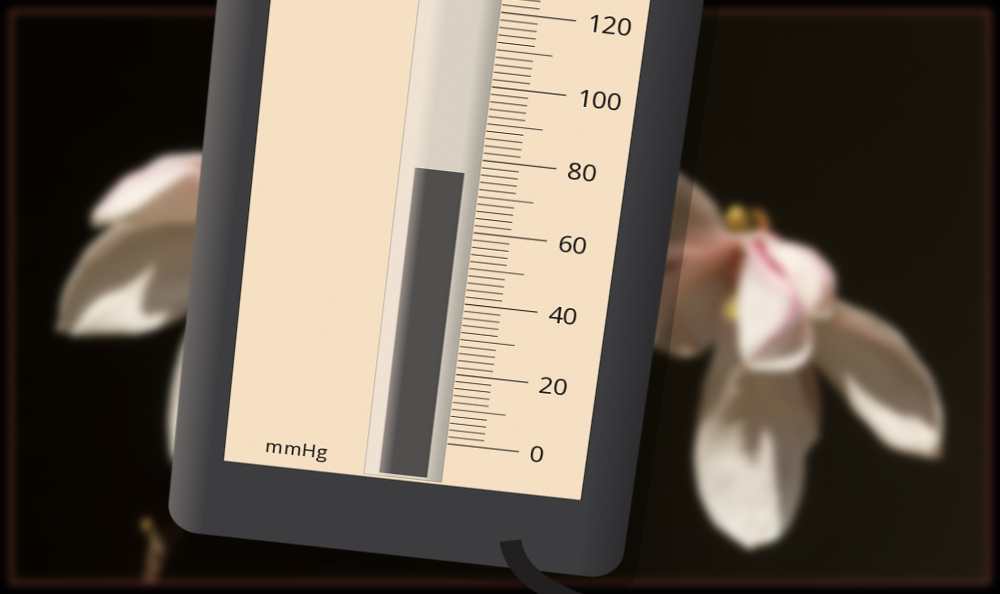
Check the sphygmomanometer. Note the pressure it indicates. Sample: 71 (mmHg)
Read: 76 (mmHg)
